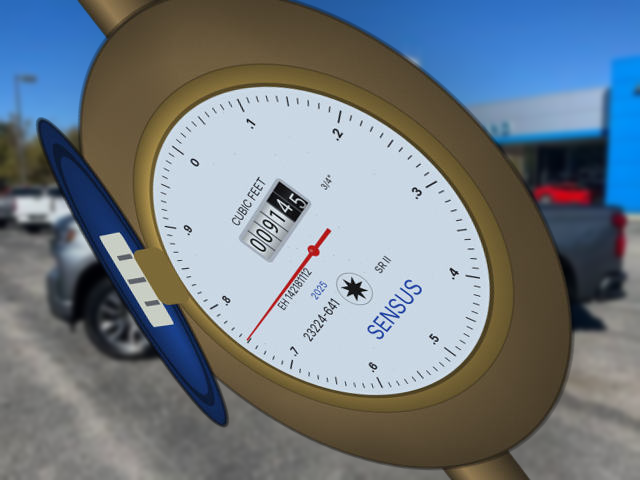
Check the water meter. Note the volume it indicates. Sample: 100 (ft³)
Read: 9144.75 (ft³)
